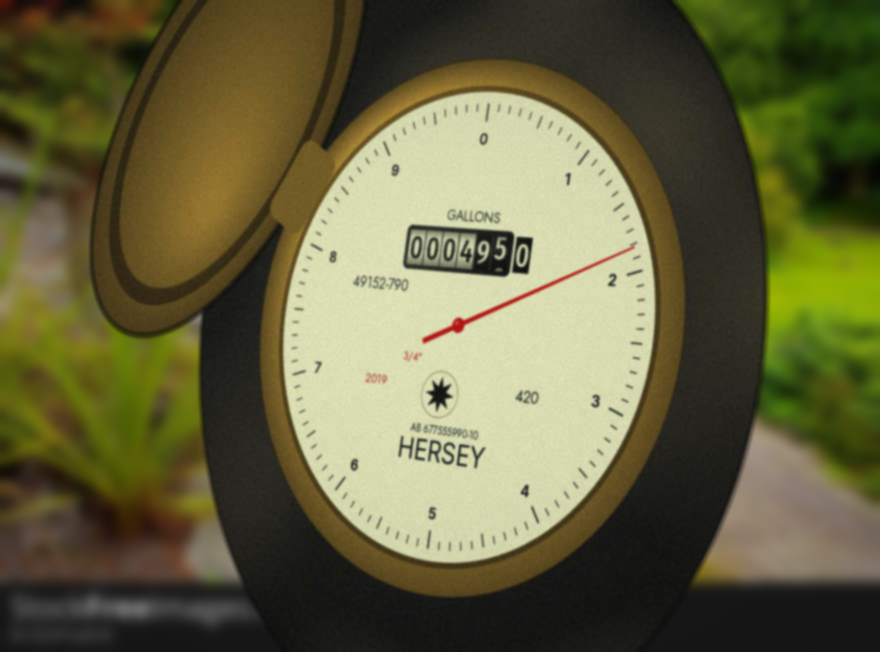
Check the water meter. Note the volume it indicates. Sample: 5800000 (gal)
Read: 4951.8 (gal)
